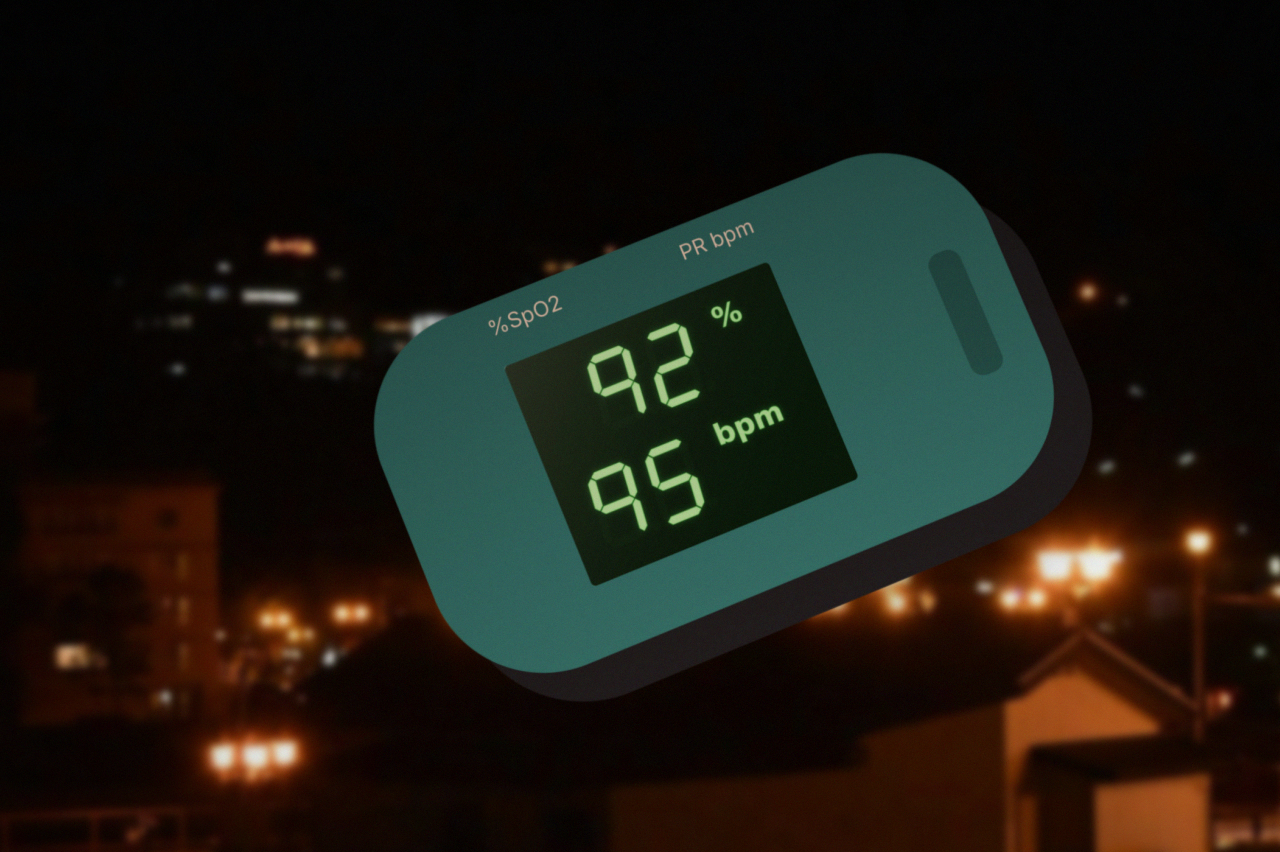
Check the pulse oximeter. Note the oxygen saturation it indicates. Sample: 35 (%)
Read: 92 (%)
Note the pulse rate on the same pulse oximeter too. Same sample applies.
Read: 95 (bpm)
